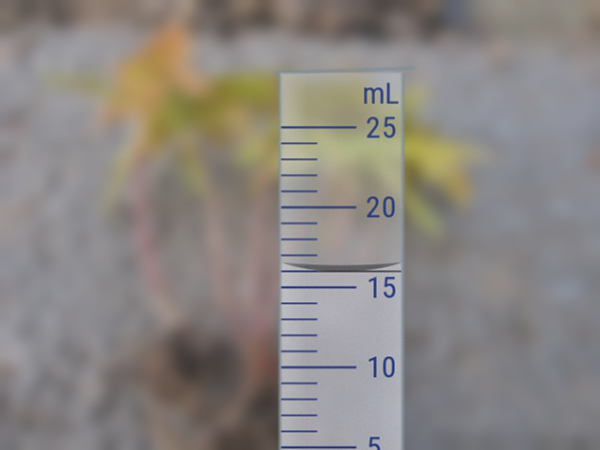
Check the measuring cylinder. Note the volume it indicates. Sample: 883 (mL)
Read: 16 (mL)
